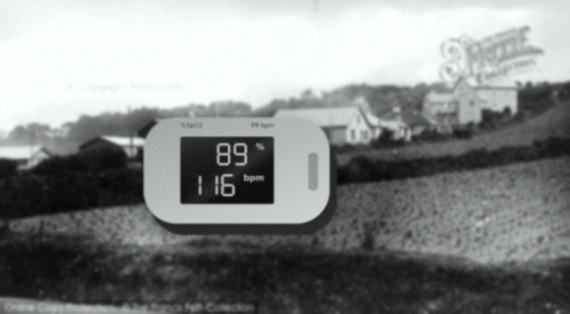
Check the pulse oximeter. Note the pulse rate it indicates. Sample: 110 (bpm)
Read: 116 (bpm)
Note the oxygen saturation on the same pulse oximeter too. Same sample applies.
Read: 89 (%)
